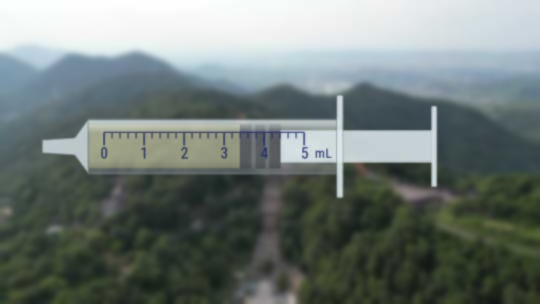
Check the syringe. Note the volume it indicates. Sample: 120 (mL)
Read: 3.4 (mL)
